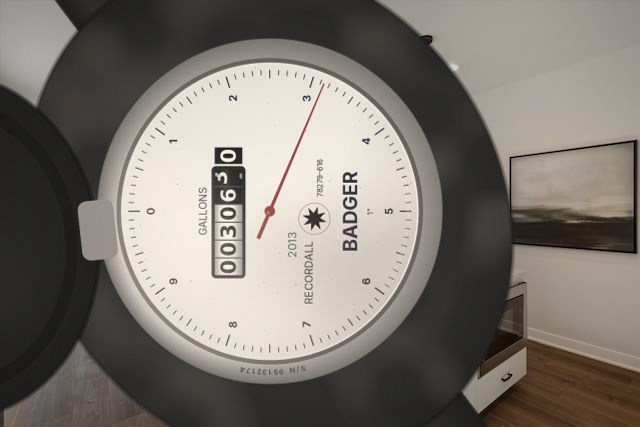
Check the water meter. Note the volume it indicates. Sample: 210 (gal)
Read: 30633.1 (gal)
